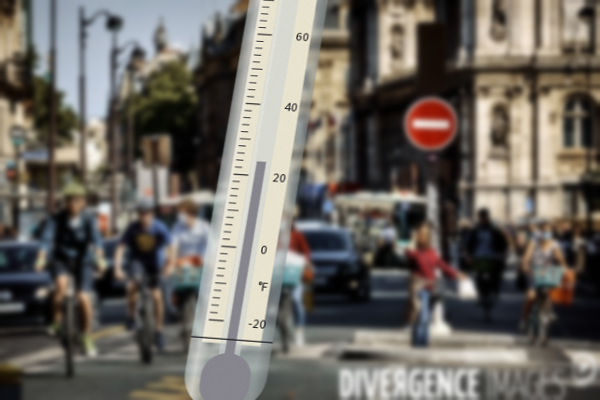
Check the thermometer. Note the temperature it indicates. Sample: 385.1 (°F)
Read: 24 (°F)
